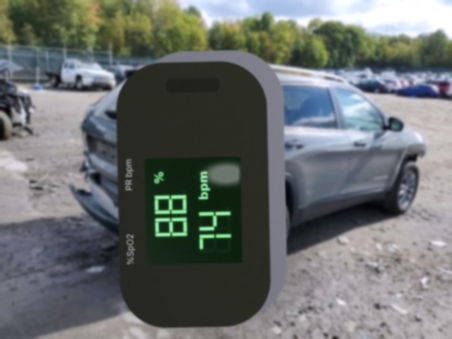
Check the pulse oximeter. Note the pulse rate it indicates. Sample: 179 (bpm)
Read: 74 (bpm)
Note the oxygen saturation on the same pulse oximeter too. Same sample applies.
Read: 88 (%)
